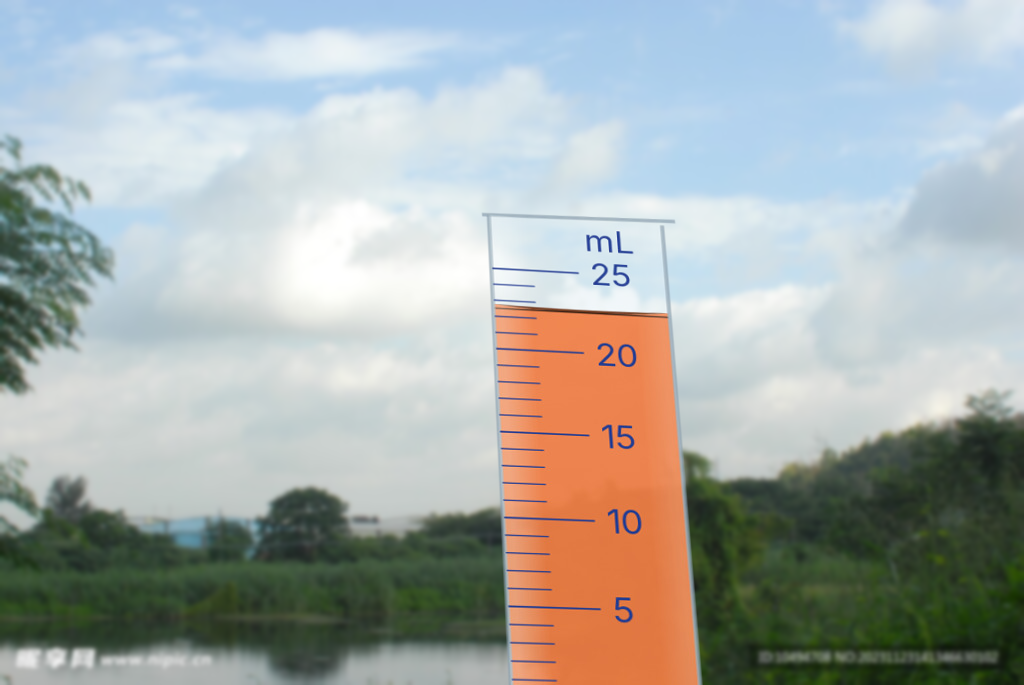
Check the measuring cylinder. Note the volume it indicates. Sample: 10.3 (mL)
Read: 22.5 (mL)
